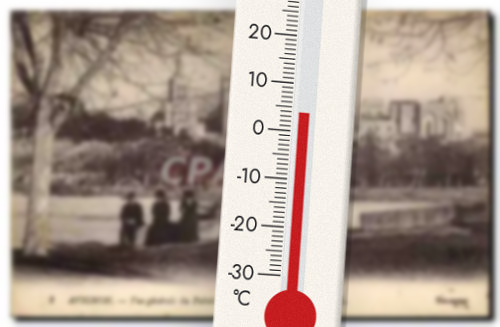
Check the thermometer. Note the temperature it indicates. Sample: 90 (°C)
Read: 4 (°C)
